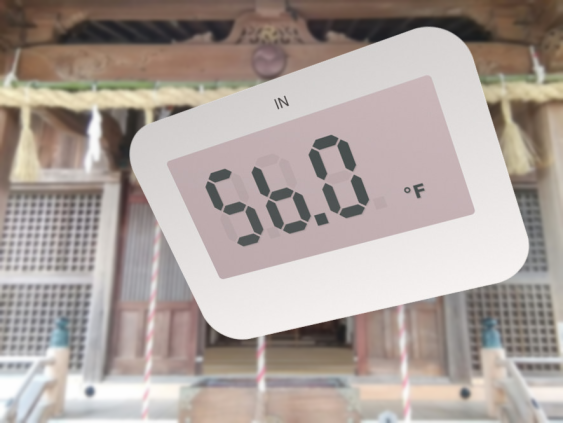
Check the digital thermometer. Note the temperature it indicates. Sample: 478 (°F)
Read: 56.0 (°F)
